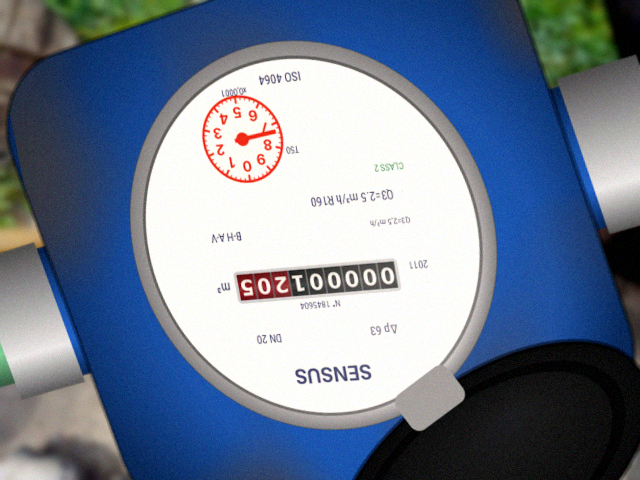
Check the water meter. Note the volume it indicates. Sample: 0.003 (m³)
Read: 1.2057 (m³)
